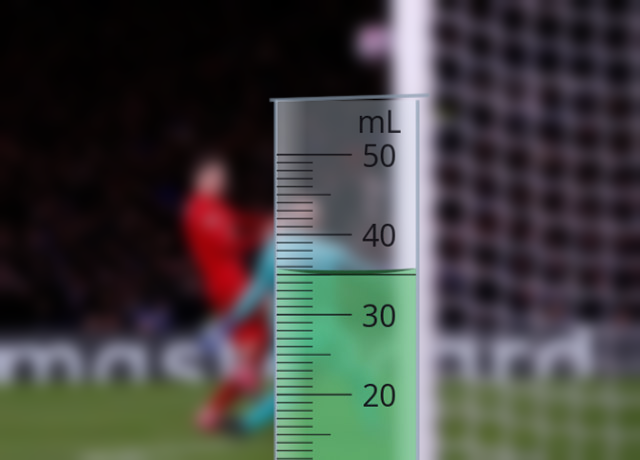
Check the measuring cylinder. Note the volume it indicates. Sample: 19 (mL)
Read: 35 (mL)
